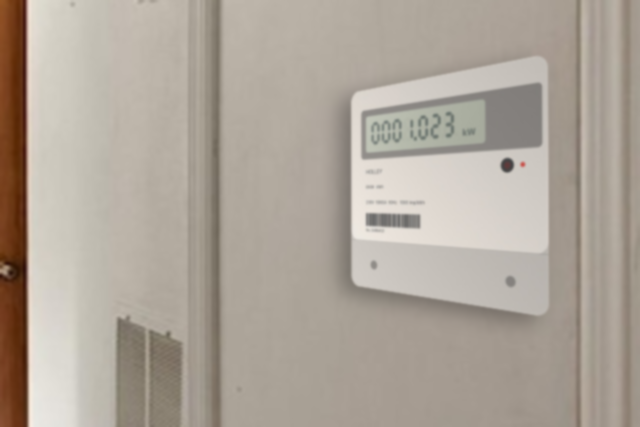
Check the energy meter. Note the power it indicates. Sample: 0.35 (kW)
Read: 1.023 (kW)
